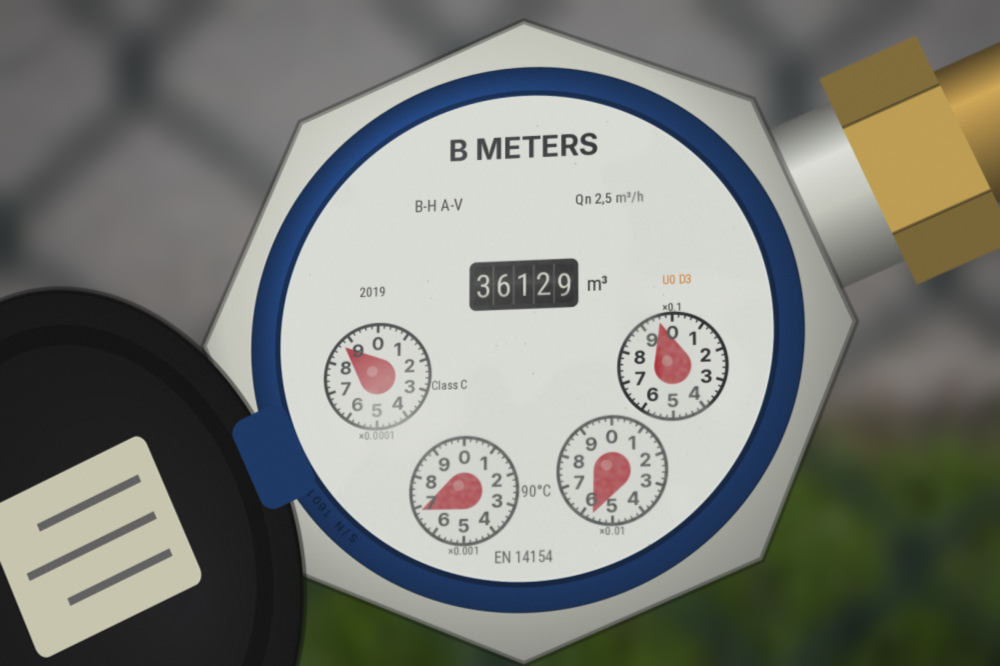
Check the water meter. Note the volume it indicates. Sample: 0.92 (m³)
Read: 36128.9568 (m³)
